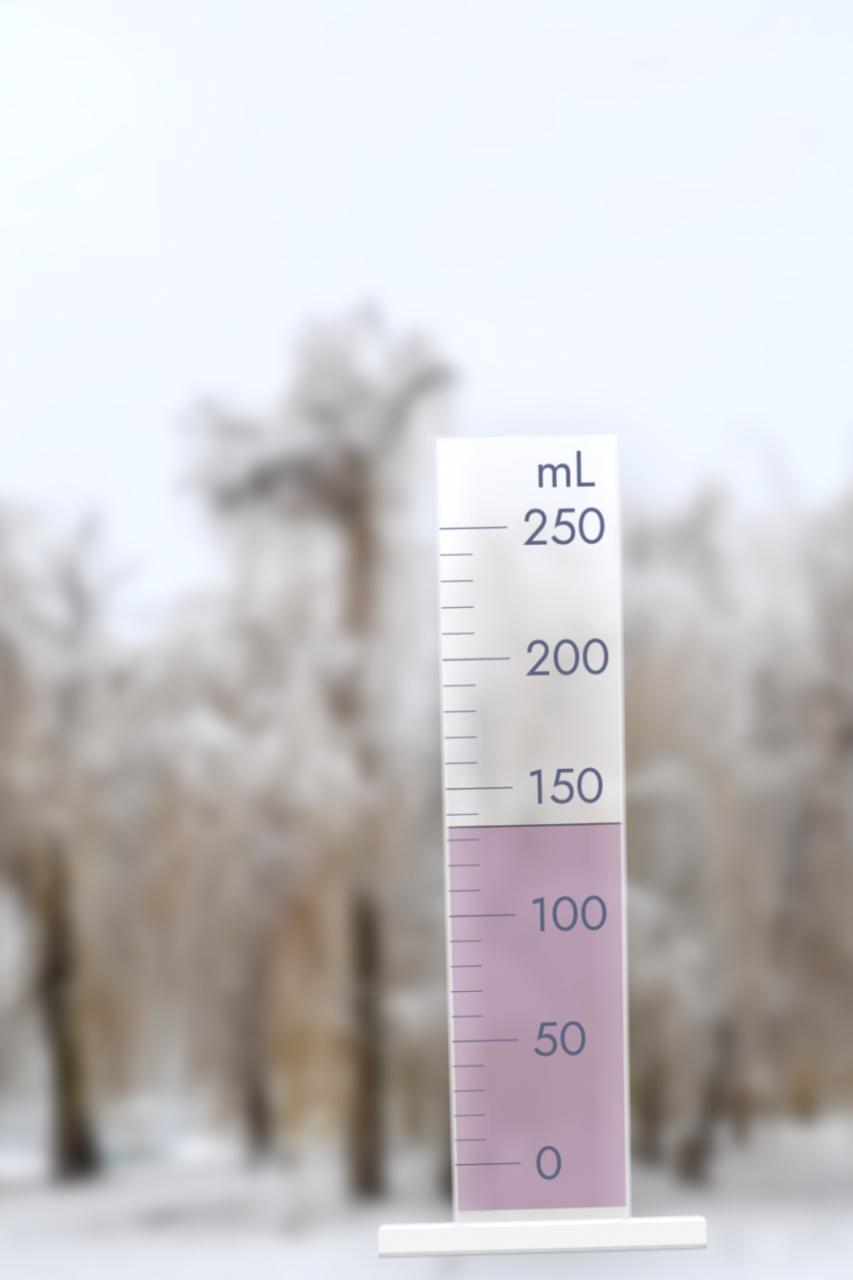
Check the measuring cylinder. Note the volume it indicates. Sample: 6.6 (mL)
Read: 135 (mL)
